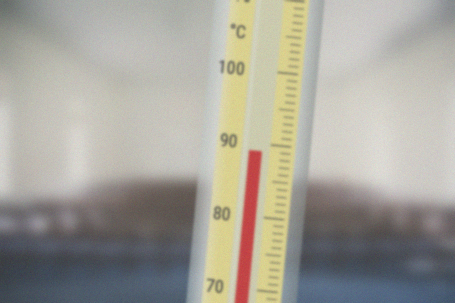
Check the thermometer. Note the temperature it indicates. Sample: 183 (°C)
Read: 89 (°C)
